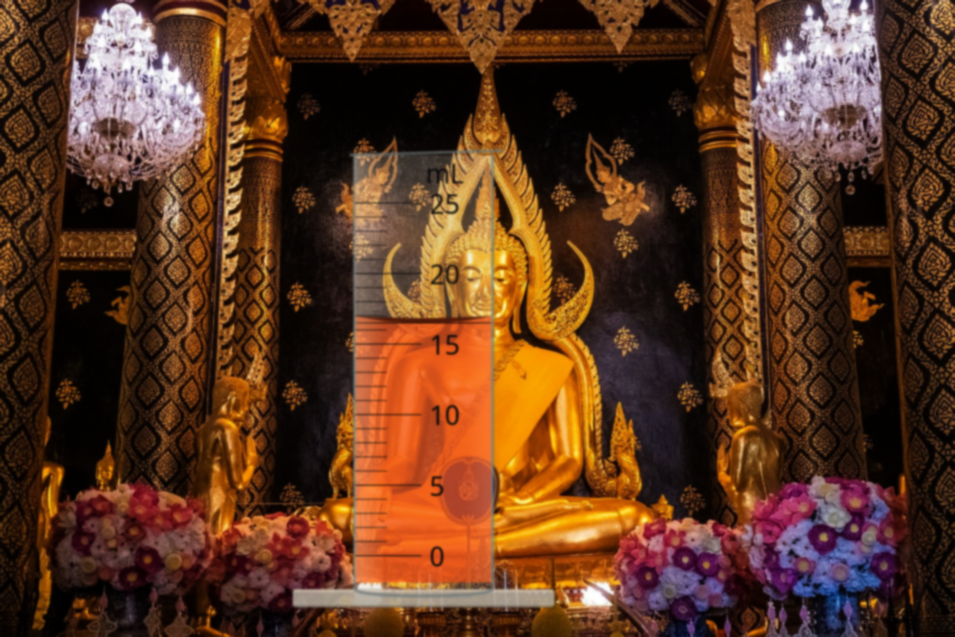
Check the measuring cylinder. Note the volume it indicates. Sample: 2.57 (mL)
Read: 16.5 (mL)
